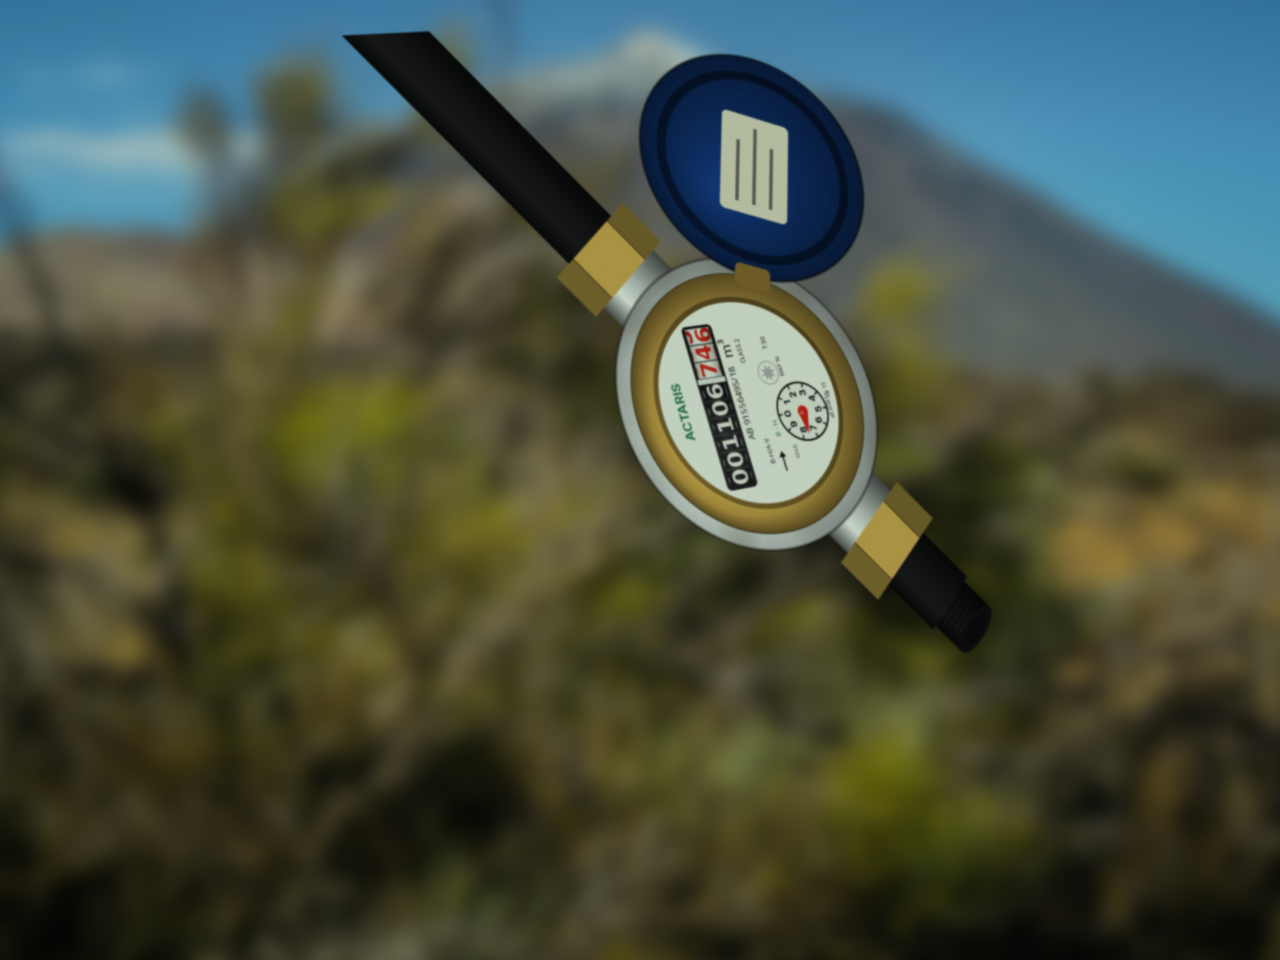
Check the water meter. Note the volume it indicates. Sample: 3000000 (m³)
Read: 1106.7457 (m³)
